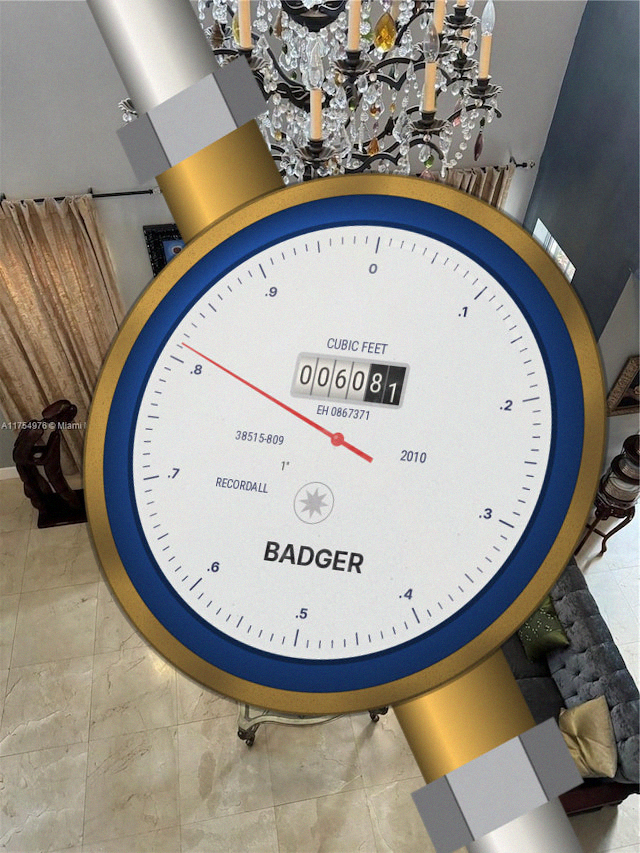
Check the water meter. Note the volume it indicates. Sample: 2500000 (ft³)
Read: 6080.81 (ft³)
